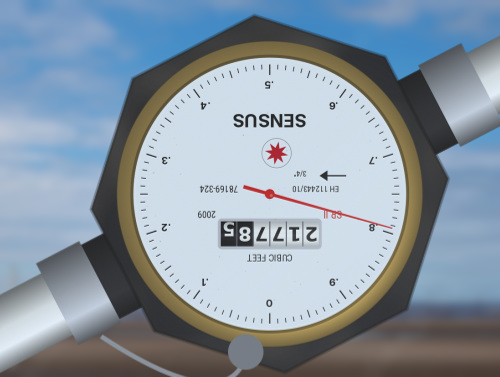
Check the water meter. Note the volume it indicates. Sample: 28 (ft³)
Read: 217784.79 (ft³)
